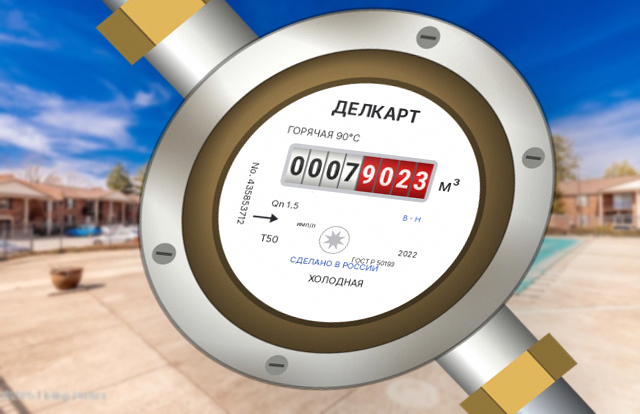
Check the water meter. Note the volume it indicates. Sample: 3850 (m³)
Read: 7.9023 (m³)
